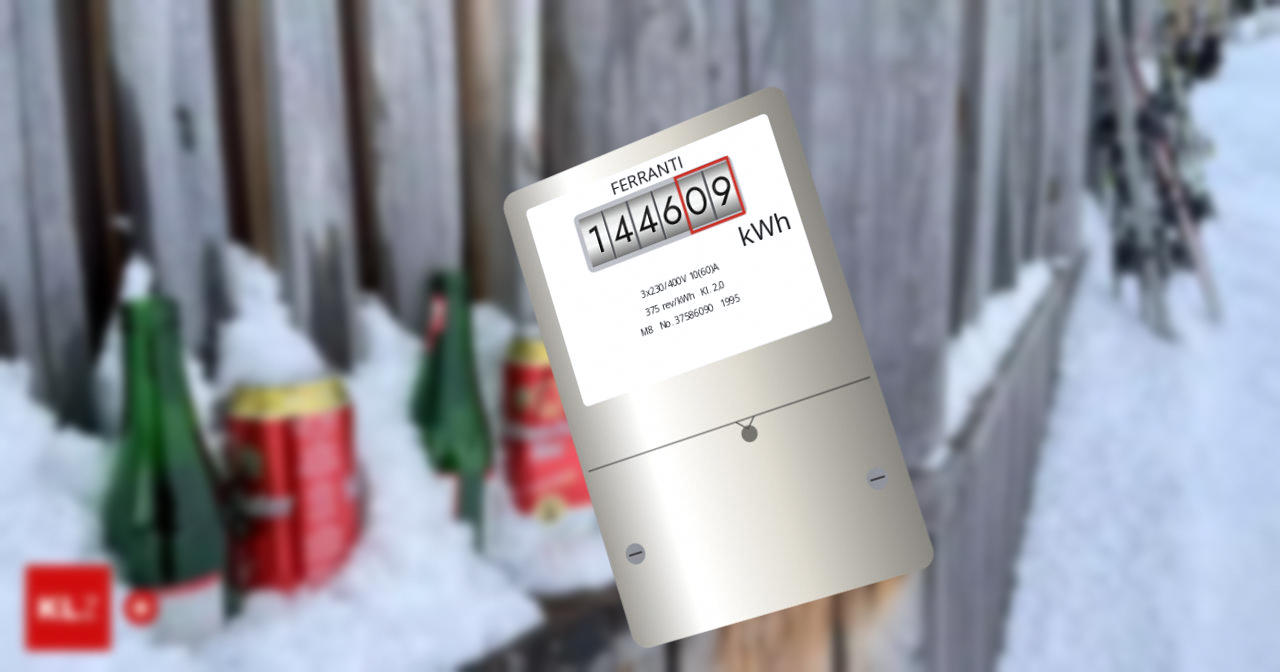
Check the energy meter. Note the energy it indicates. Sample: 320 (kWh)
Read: 1446.09 (kWh)
